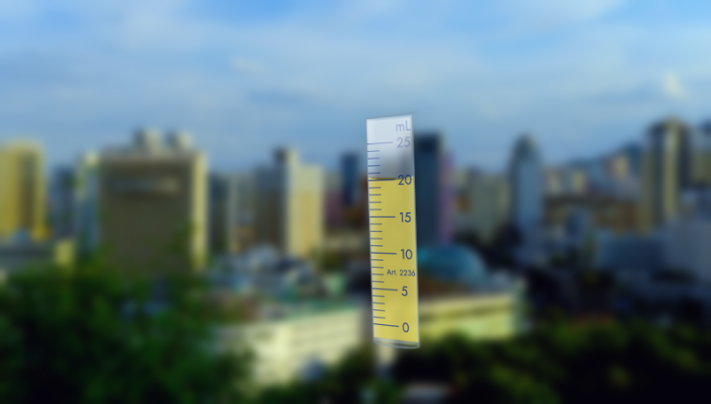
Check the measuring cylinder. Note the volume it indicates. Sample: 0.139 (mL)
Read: 20 (mL)
